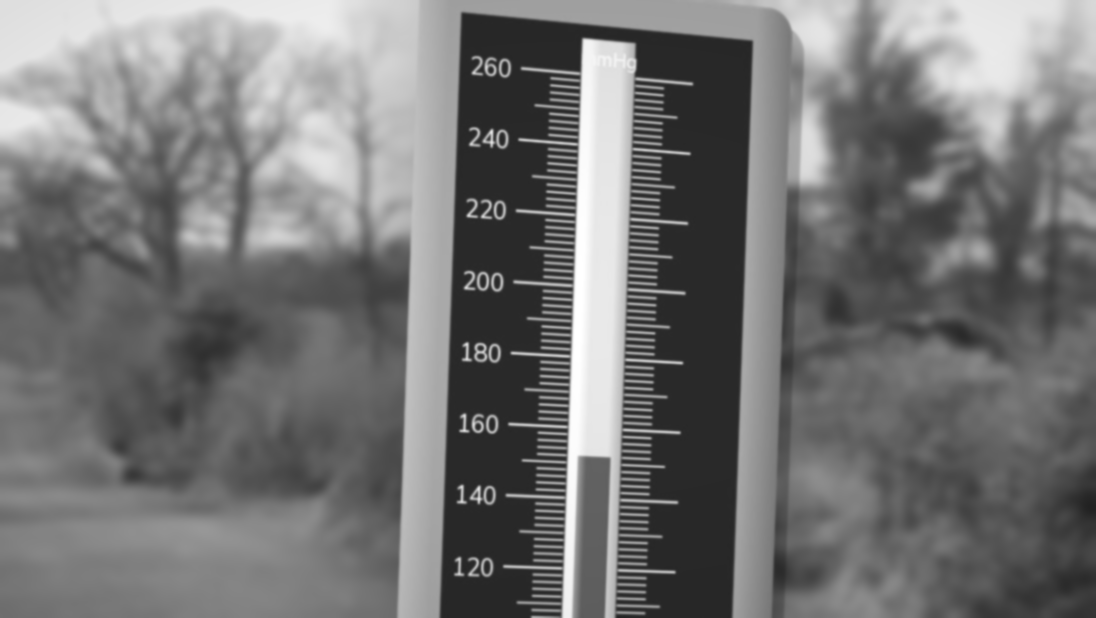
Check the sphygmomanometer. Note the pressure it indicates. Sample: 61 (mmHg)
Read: 152 (mmHg)
